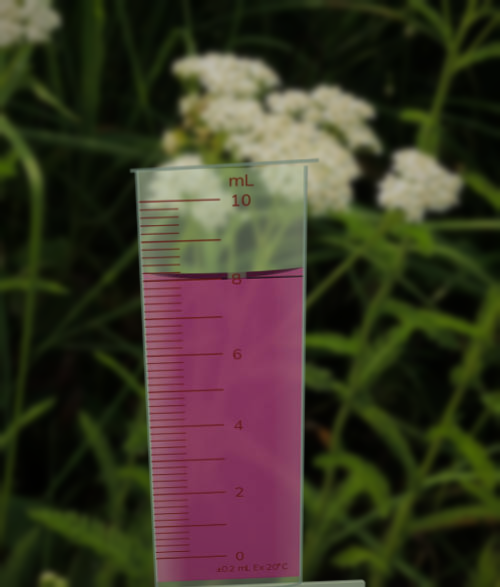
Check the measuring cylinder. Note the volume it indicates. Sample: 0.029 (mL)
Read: 8 (mL)
